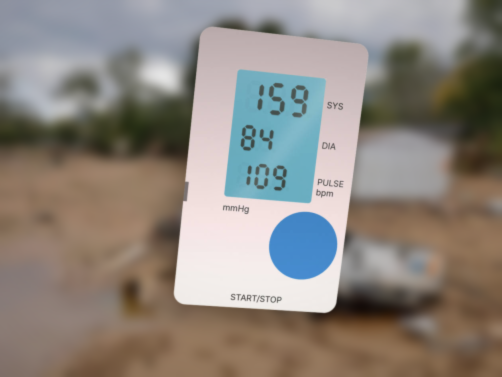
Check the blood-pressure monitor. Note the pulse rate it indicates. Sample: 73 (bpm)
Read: 109 (bpm)
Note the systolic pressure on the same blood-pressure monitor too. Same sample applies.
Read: 159 (mmHg)
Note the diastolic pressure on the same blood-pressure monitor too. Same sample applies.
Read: 84 (mmHg)
